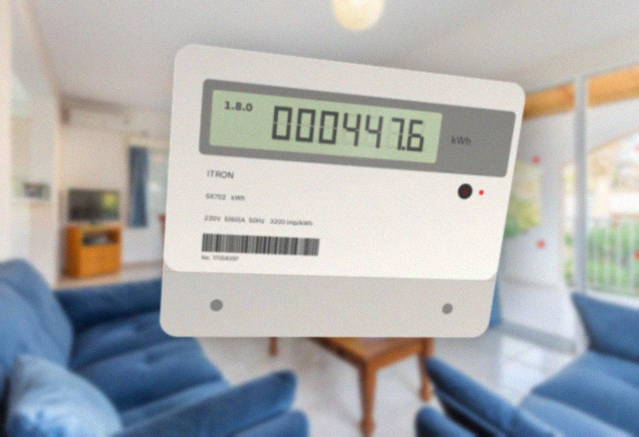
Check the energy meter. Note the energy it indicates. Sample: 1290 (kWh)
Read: 447.6 (kWh)
